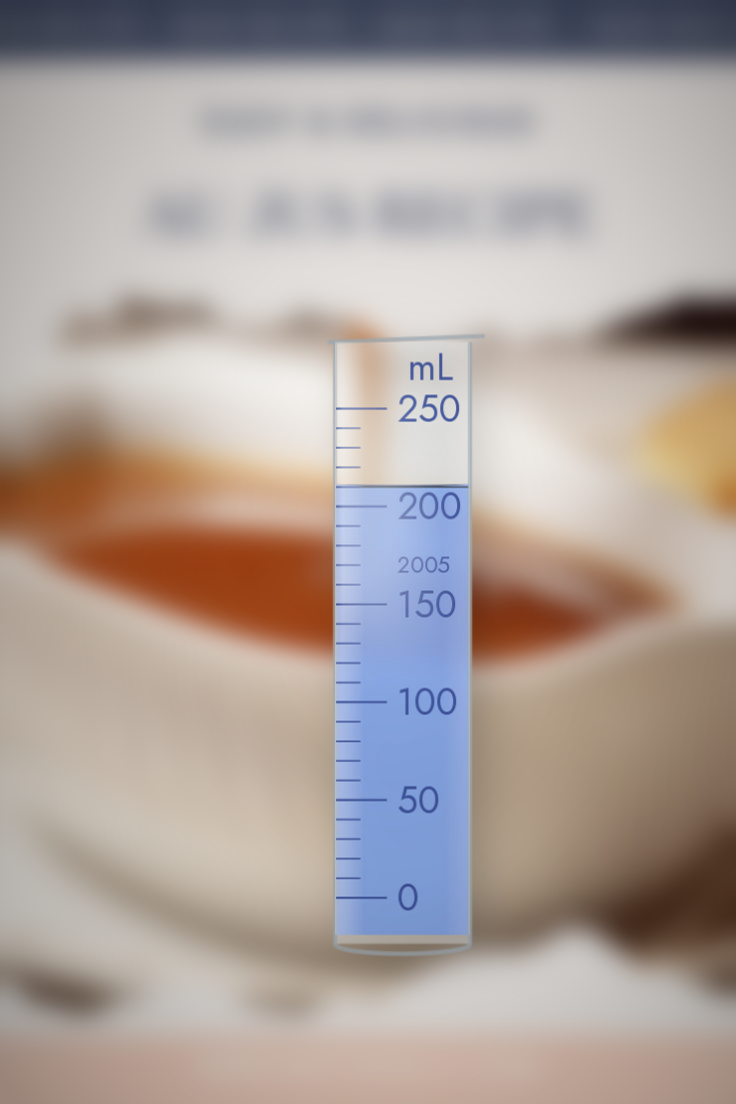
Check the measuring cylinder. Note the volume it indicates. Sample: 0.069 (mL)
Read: 210 (mL)
